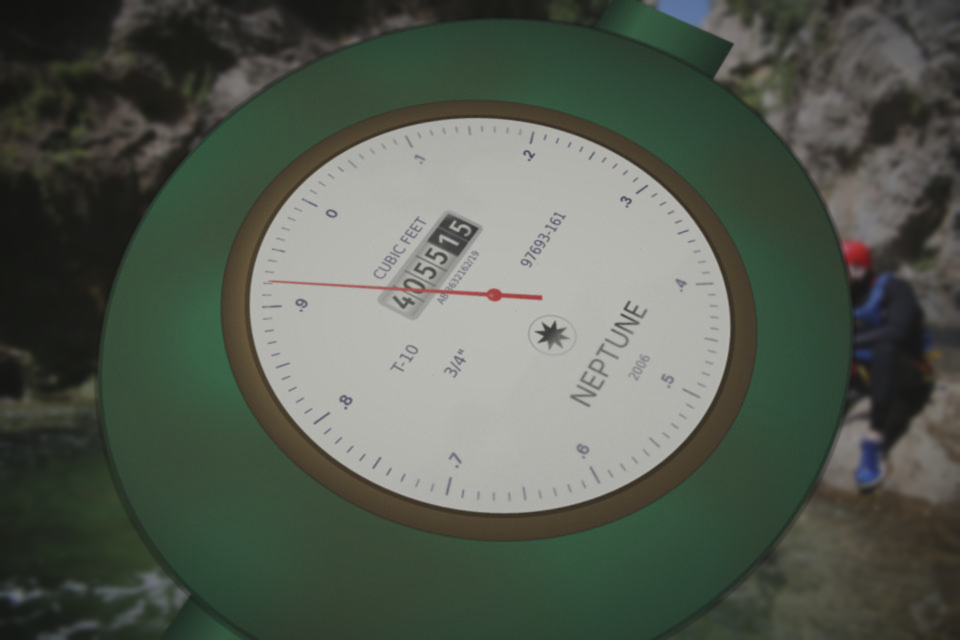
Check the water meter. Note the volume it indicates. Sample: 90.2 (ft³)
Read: 405514.92 (ft³)
